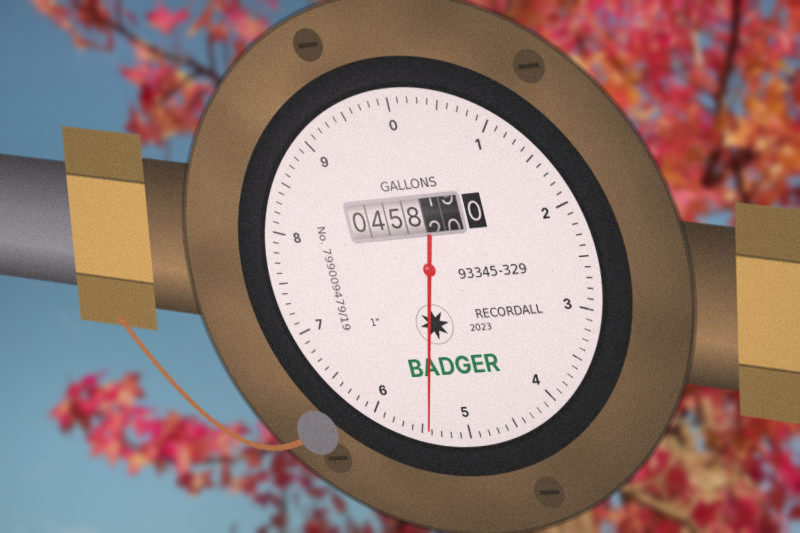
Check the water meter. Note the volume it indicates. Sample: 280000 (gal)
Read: 458195.4 (gal)
